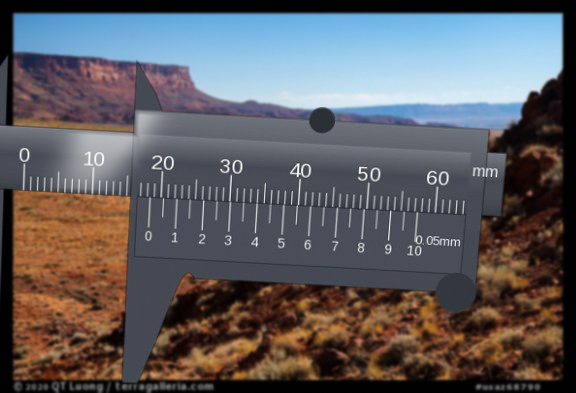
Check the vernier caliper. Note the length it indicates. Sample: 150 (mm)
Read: 18.4 (mm)
